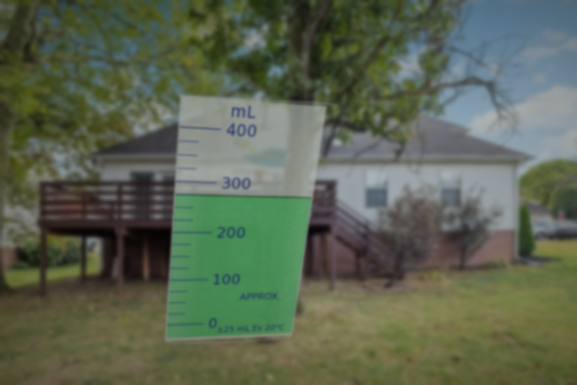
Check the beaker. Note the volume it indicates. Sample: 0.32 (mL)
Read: 275 (mL)
